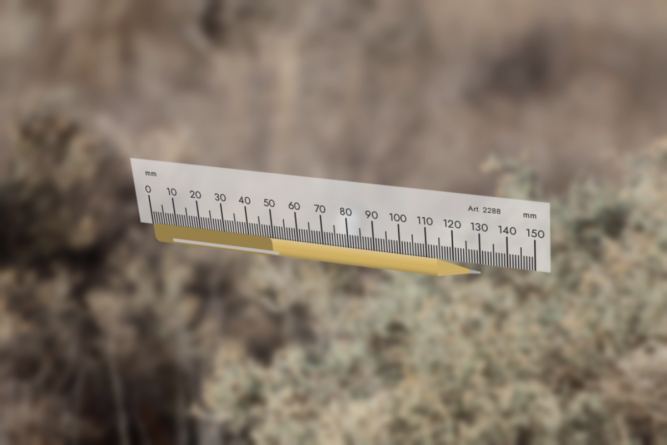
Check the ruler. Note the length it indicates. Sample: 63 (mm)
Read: 130 (mm)
